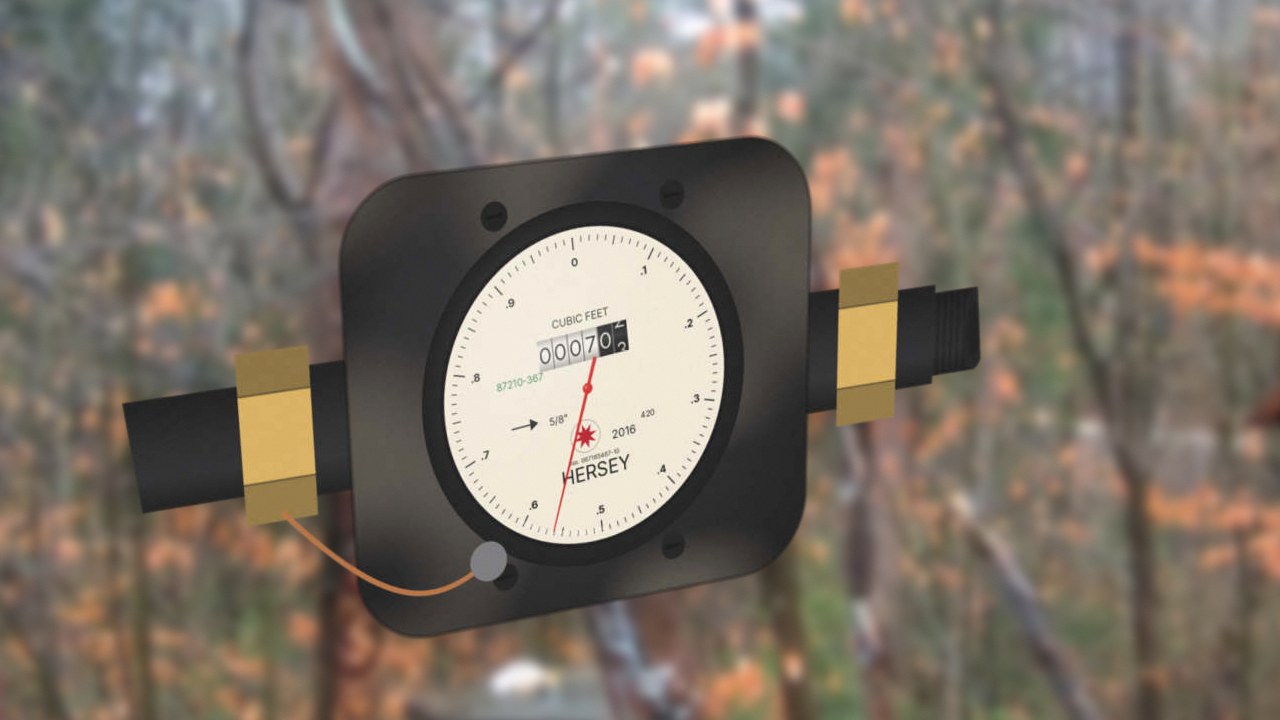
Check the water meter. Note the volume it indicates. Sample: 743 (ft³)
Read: 702.56 (ft³)
